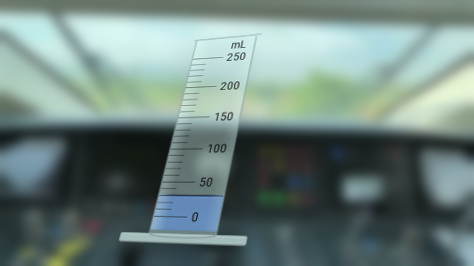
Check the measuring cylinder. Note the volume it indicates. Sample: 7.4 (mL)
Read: 30 (mL)
